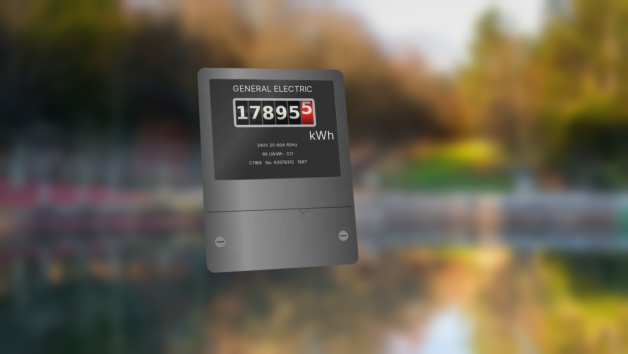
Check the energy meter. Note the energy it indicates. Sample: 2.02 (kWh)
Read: 17895.5 (kWh)
